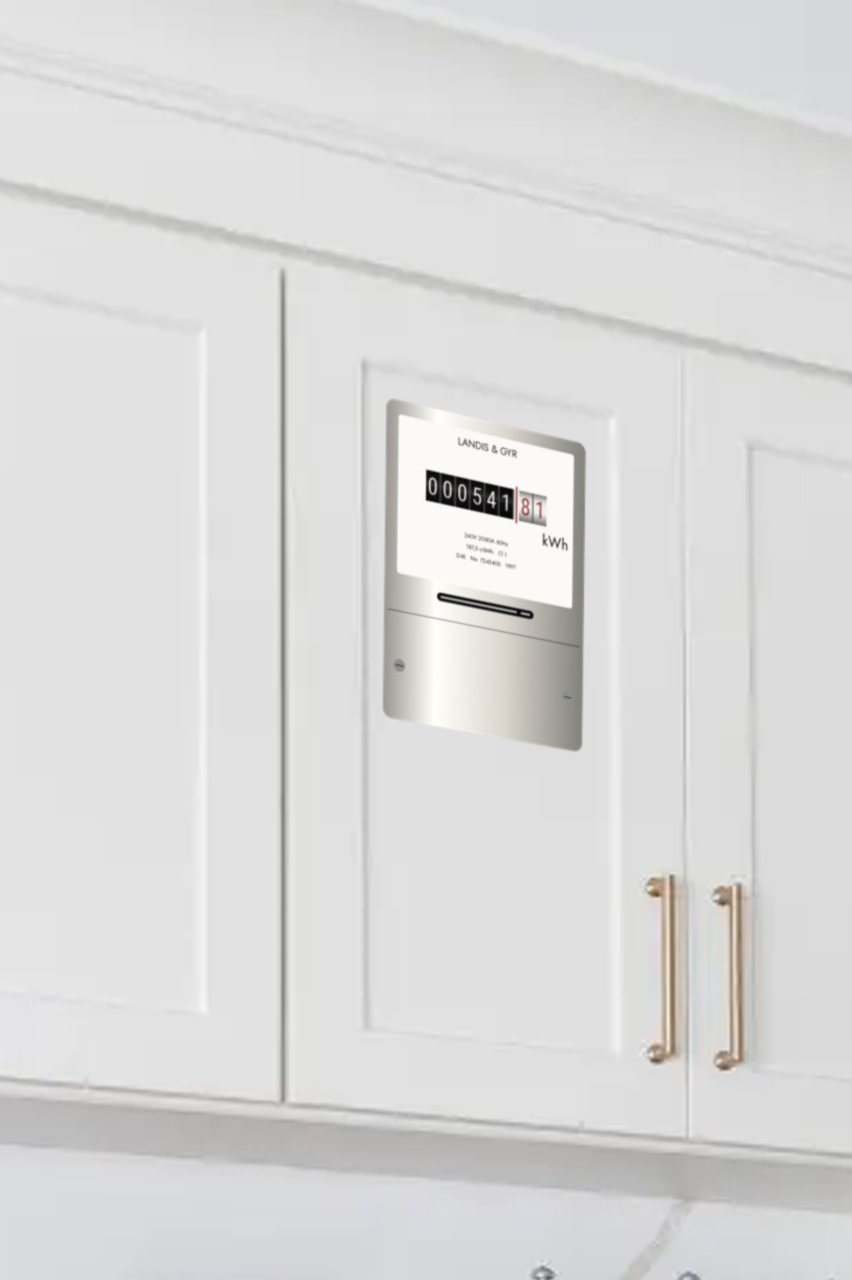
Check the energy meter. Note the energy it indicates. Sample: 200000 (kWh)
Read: 541.81 (kWh)
